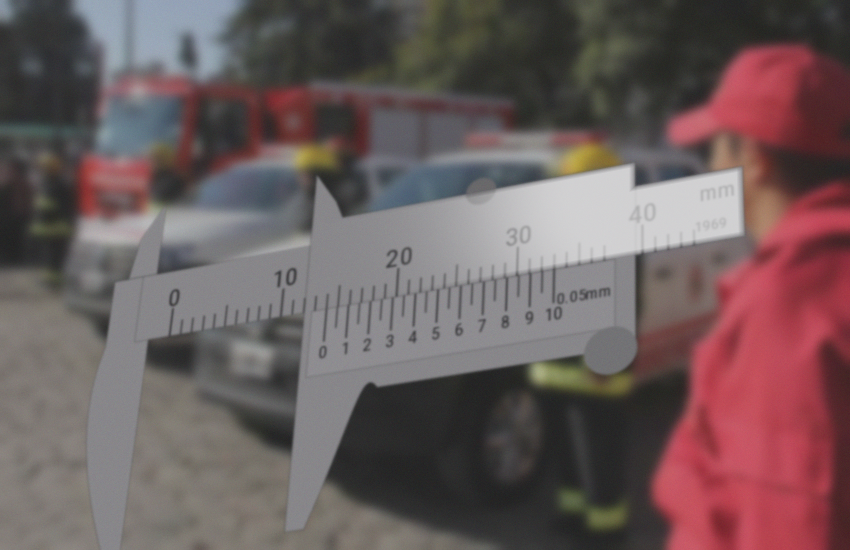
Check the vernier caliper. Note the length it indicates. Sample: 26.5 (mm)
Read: 14.0 (mm)
